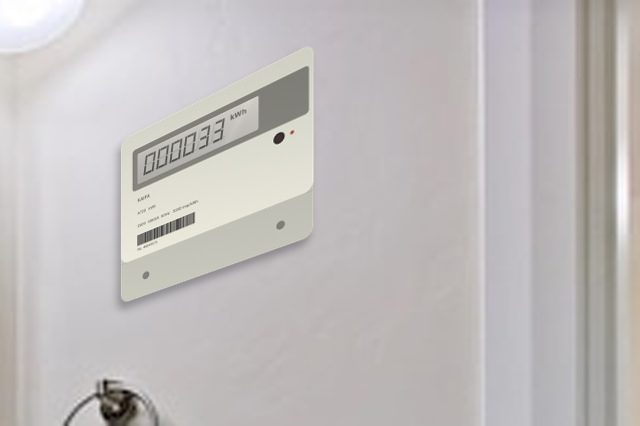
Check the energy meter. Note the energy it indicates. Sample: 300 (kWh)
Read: 33 (kWh)
